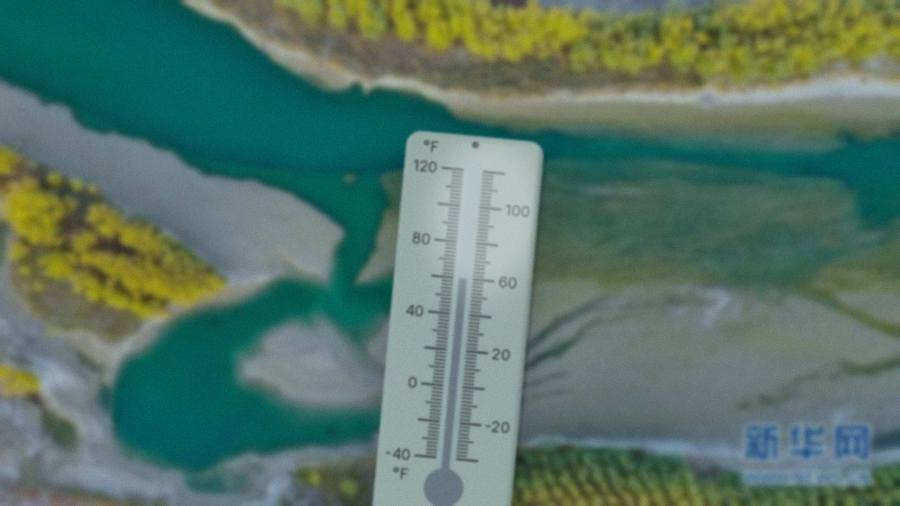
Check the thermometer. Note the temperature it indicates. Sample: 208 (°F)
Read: 60 (°F)
